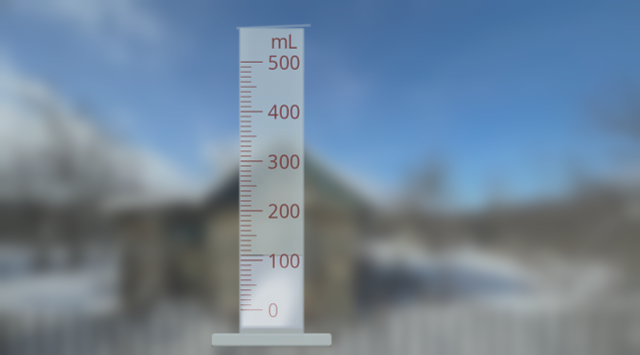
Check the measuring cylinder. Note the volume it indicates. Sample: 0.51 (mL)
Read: 110 (mL)
